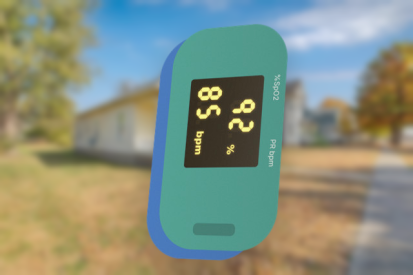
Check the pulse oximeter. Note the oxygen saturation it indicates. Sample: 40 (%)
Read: 92 (%)
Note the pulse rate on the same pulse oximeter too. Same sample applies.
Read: 85 (bpm)
